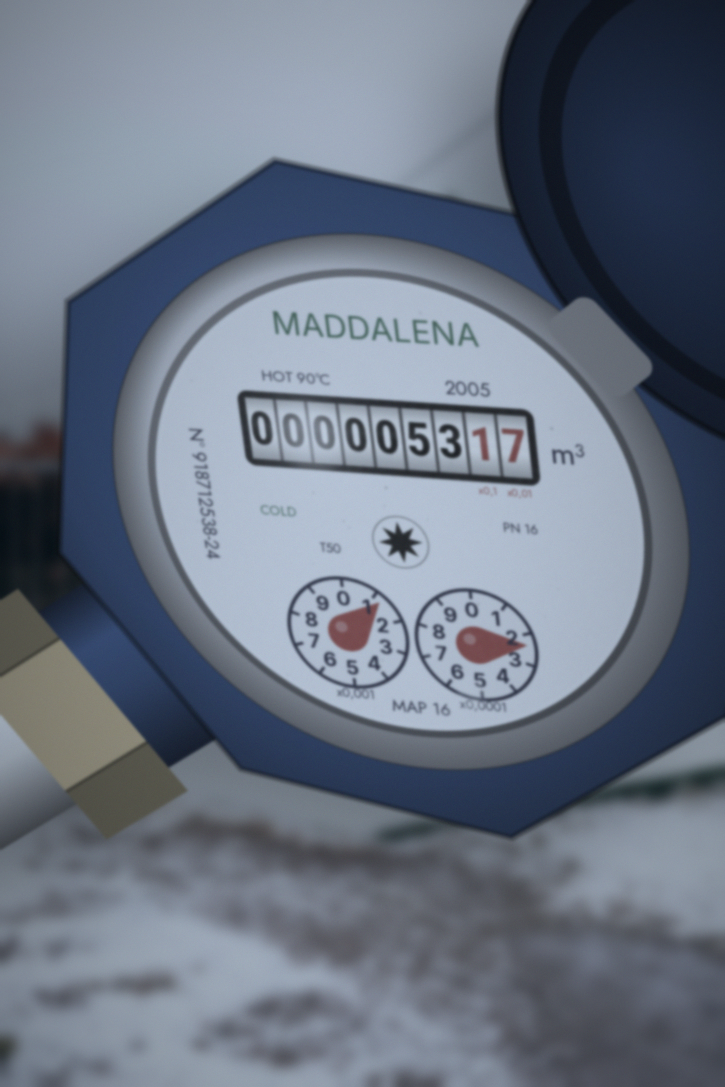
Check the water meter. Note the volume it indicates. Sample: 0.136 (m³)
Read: 53.1712 (m³)
